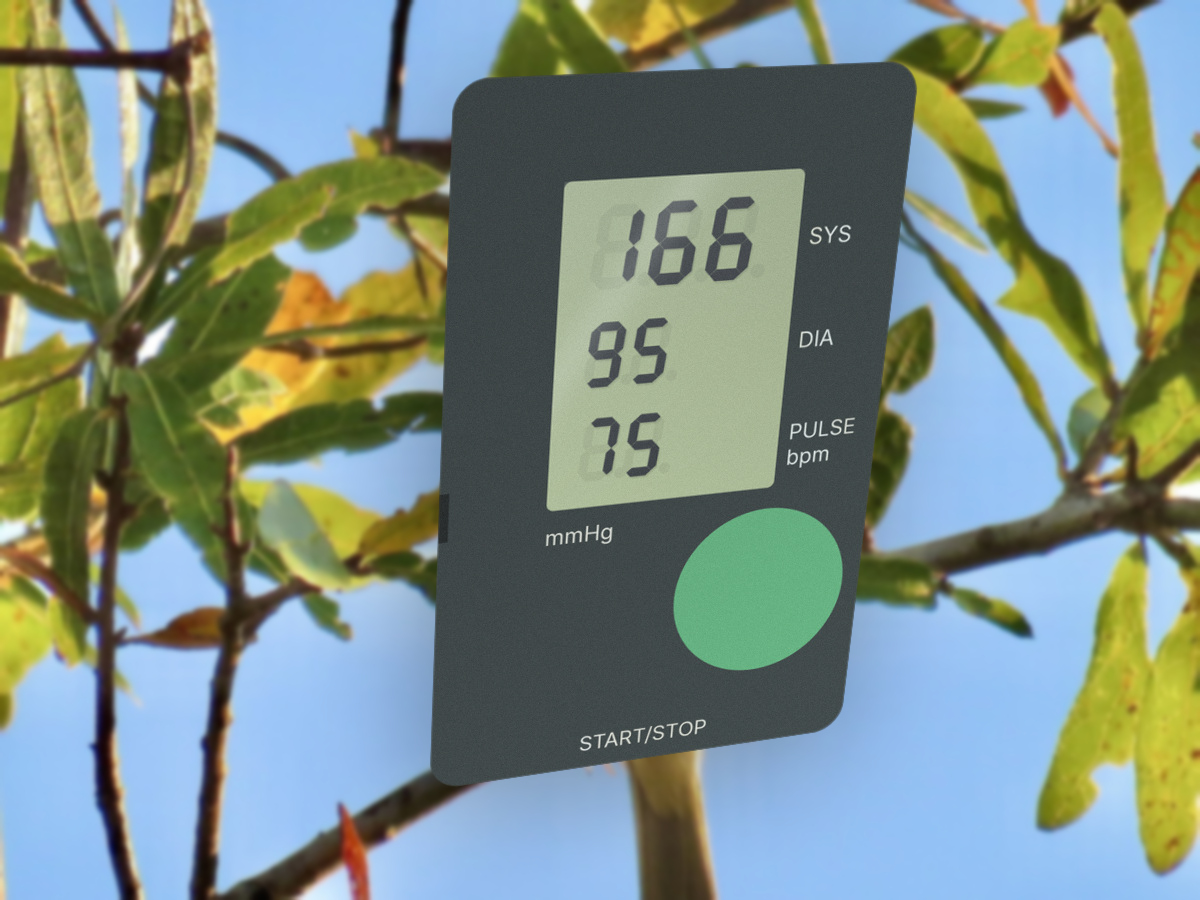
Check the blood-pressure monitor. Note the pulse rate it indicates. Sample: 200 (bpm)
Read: 75 (bpm)
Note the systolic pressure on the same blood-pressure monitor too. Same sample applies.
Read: 166 (mmHg)
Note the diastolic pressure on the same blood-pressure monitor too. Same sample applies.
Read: 95 (mmHg)
